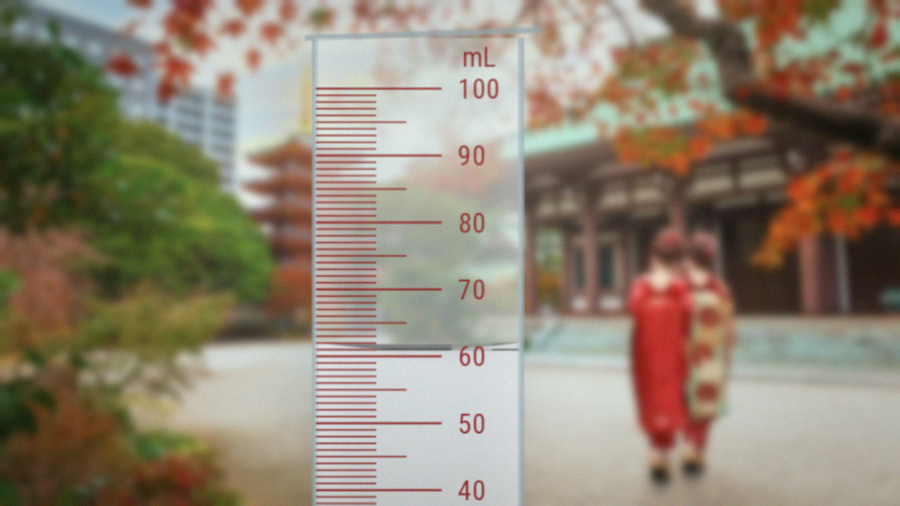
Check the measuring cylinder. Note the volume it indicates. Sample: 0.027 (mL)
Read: 61 (mL)
